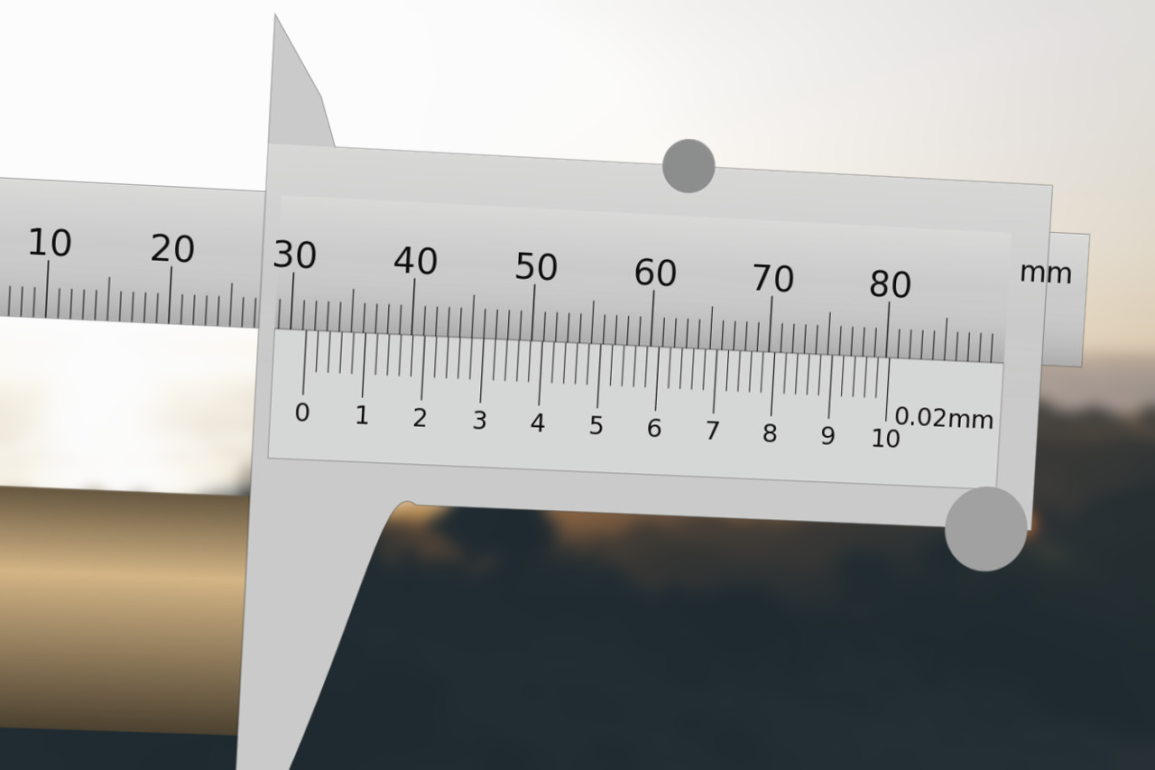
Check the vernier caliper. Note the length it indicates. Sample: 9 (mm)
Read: 31.3 (mm)
